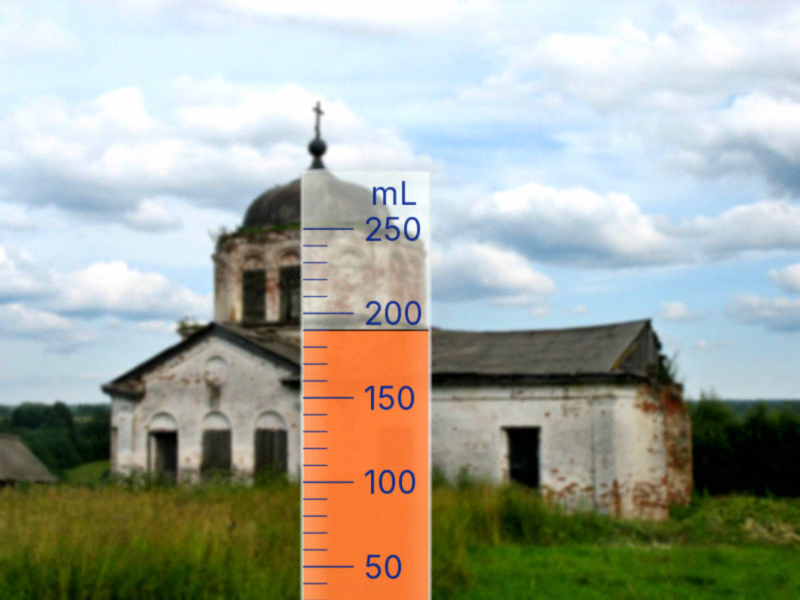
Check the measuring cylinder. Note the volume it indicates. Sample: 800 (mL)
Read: 190 (mL)
